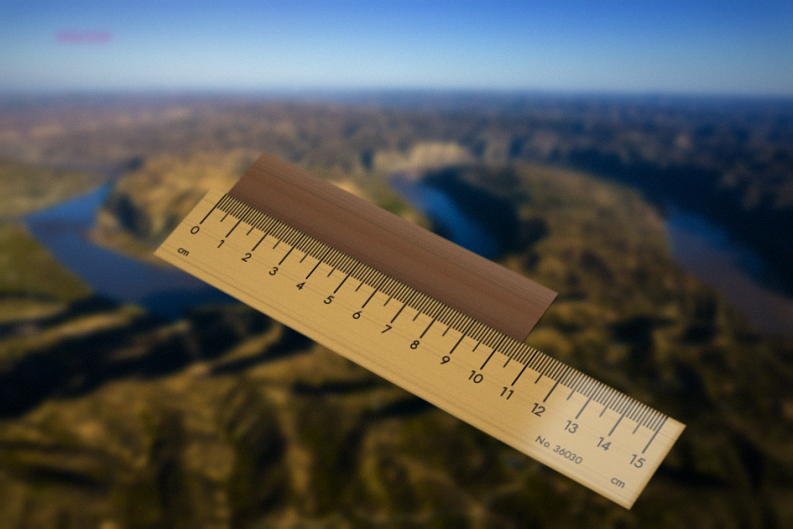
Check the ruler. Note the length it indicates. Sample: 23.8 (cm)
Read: 10.5 (cm)
